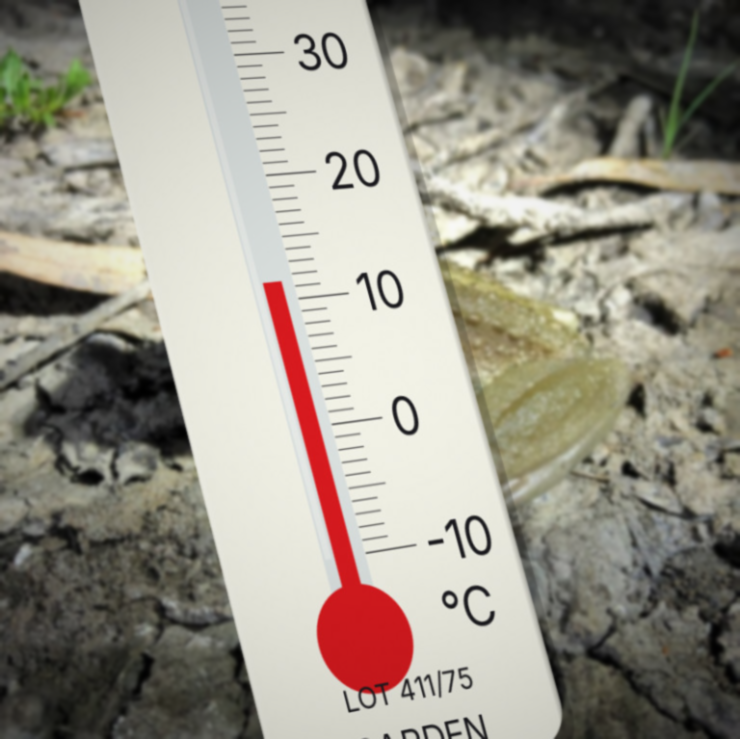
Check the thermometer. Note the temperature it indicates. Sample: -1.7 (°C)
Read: 11.5 (°C)
